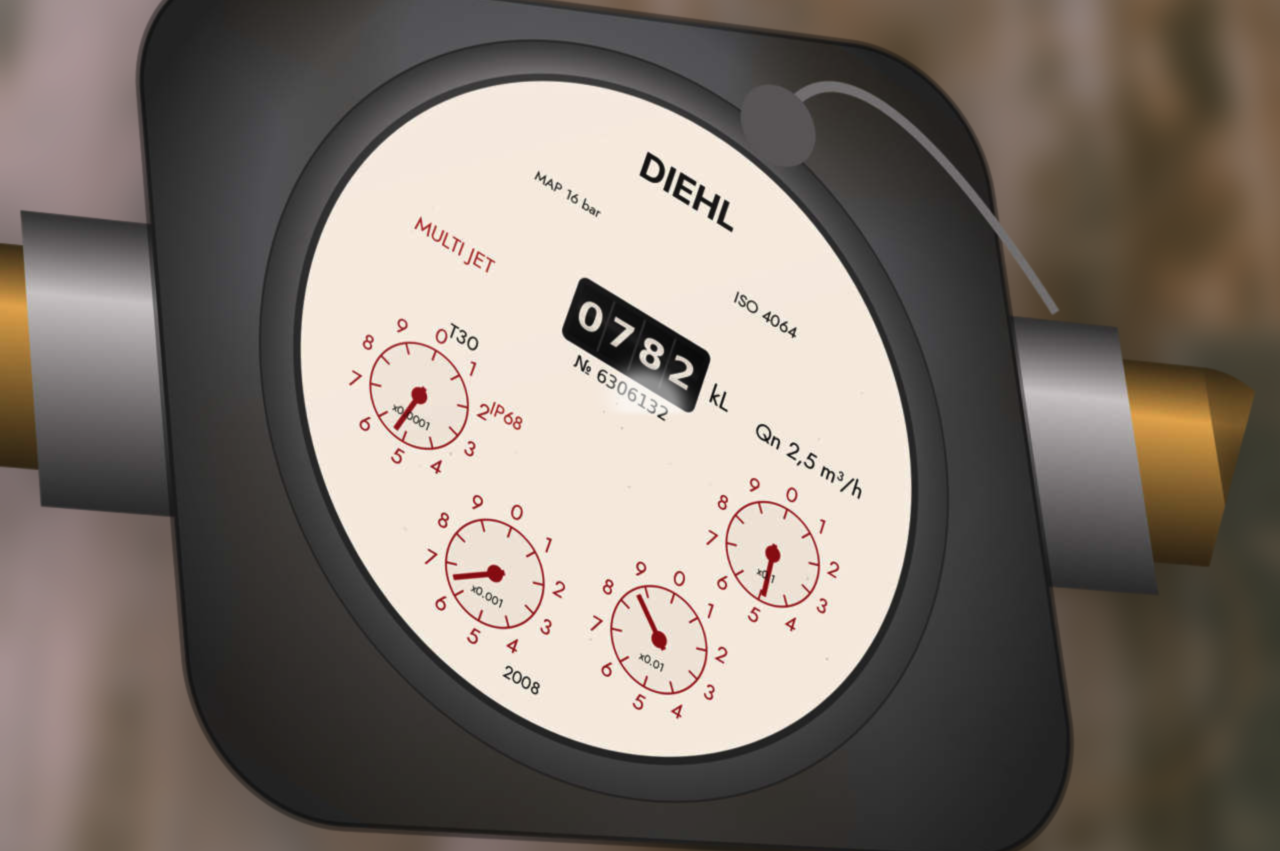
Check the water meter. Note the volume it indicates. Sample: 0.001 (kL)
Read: 782.4865 (kL)
